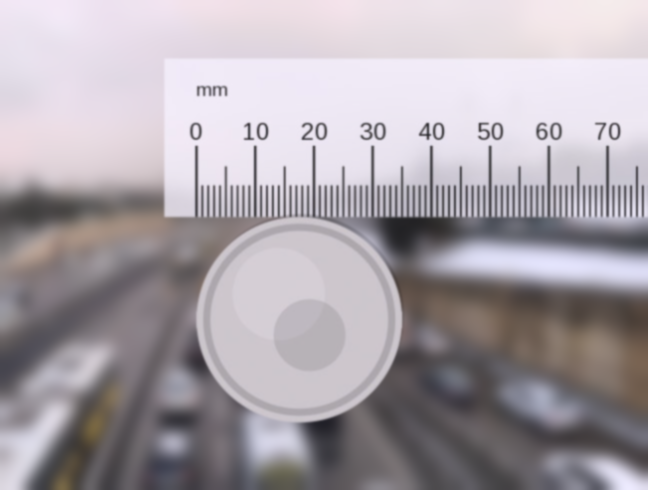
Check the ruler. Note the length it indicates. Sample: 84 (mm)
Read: 35 (mm)
